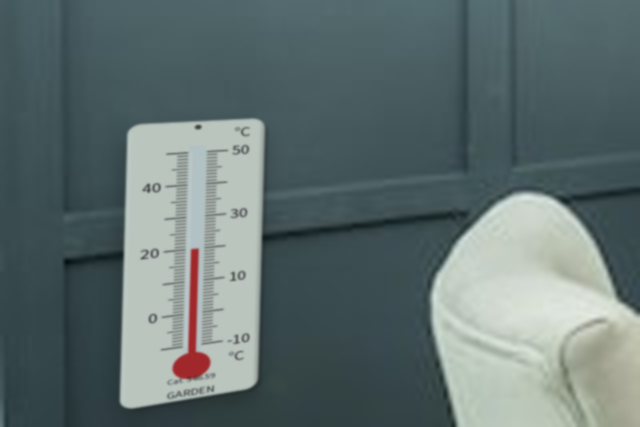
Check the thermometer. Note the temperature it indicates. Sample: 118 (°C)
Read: 20 (°C)
